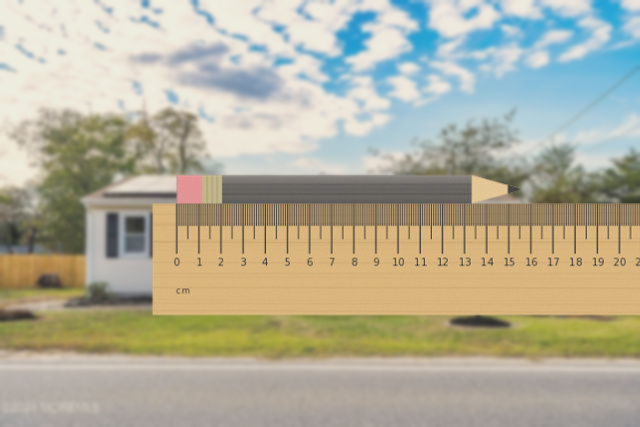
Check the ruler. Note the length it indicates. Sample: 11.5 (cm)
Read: 15.5 (cm)
